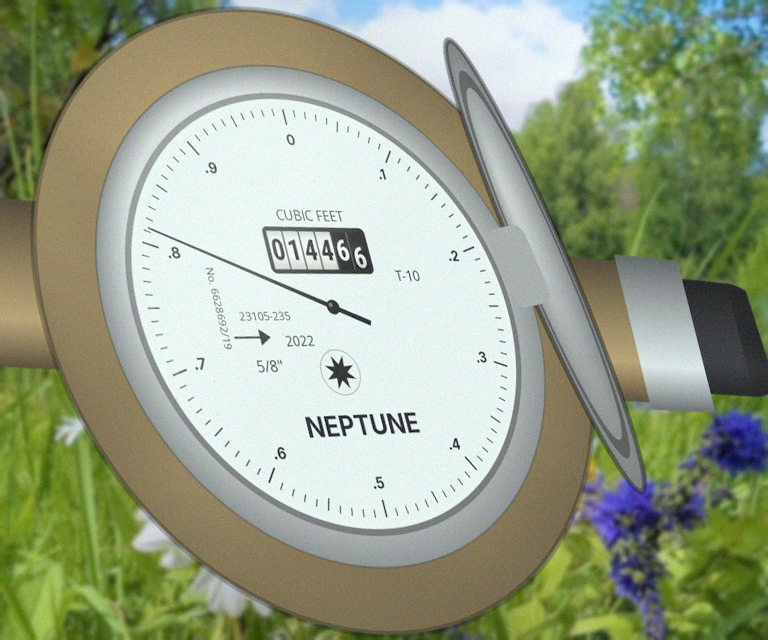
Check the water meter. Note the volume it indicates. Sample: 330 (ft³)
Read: 14465.81 (ft³)
